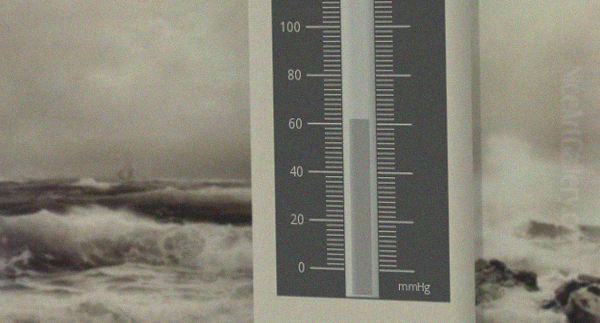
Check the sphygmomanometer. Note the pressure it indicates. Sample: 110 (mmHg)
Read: 62 (mmHg)
